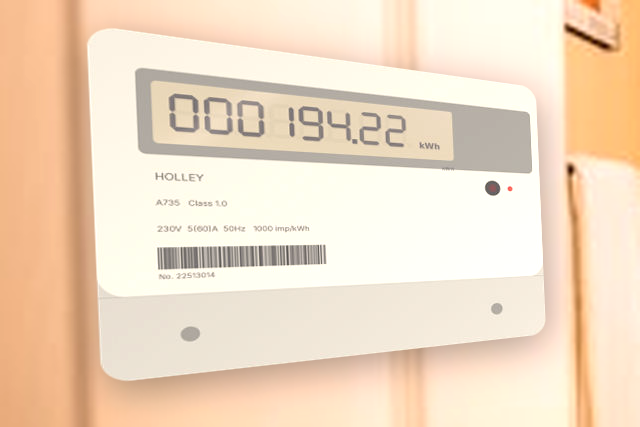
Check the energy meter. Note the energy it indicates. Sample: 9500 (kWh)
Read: 194.22 (kWh)
